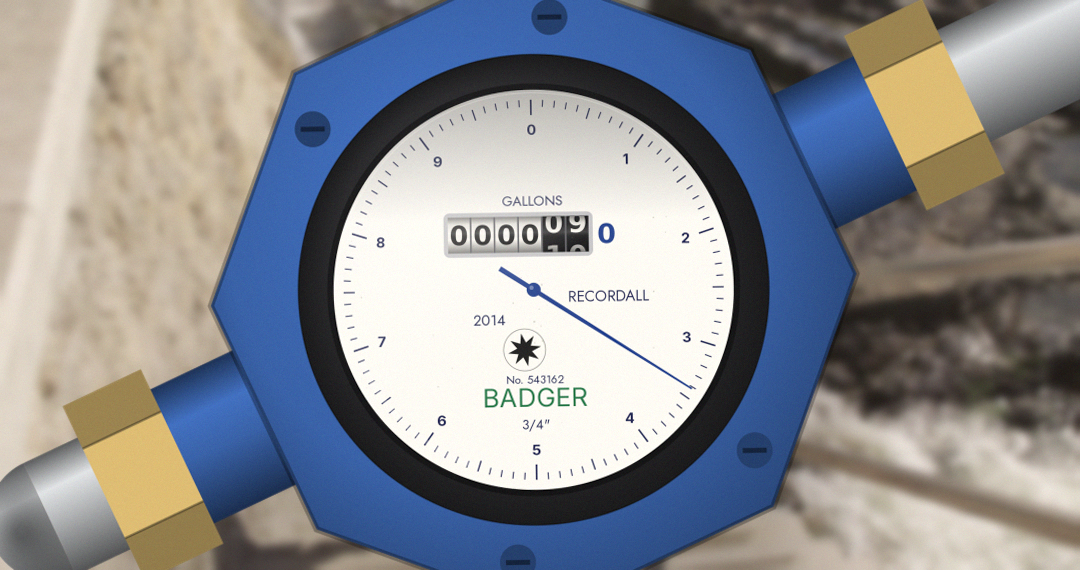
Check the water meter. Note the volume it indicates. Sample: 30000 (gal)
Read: 93.4 (gal)
